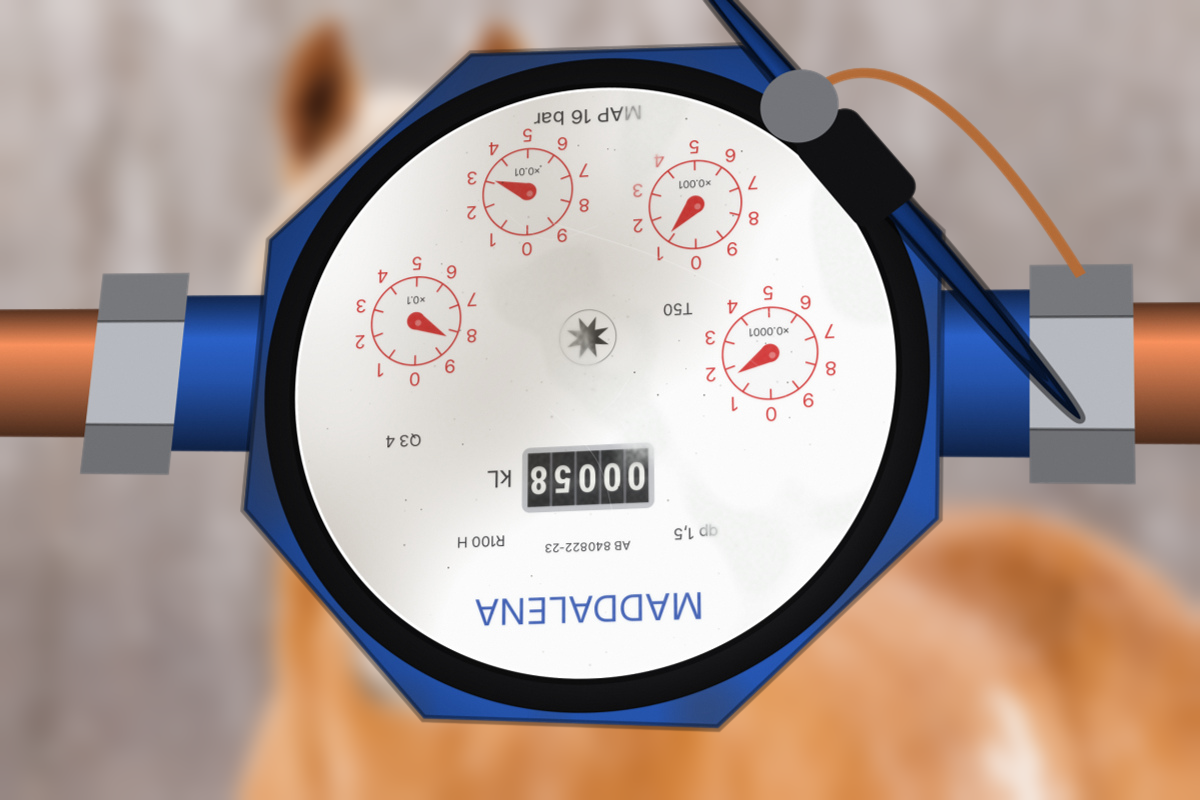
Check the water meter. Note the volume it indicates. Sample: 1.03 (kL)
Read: 58.8311 (kL)
